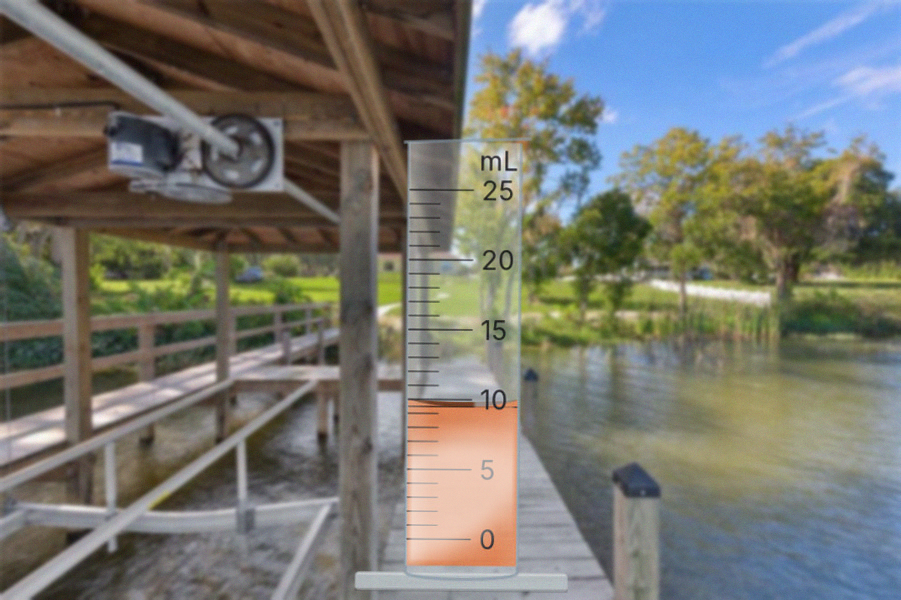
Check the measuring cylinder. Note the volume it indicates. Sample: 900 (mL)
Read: 9.5 (mL)
